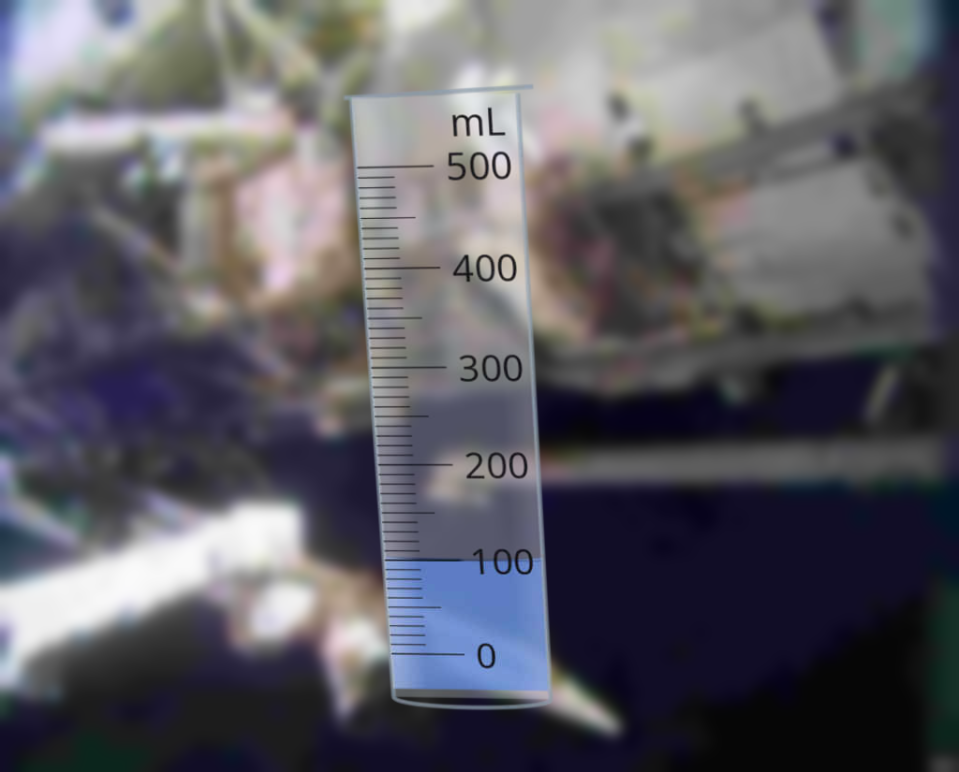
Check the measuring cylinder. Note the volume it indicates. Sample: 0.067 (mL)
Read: 100 (mL)
